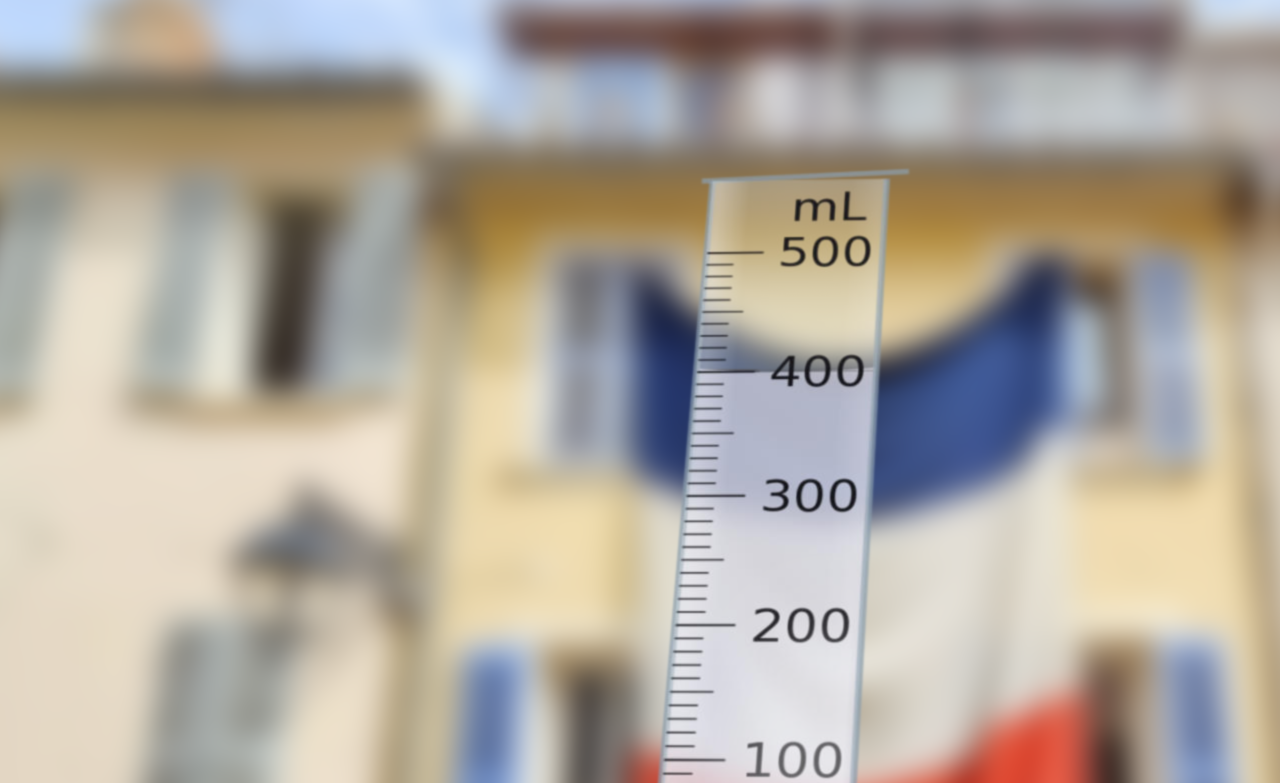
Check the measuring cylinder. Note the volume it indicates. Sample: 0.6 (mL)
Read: 400 (mL)
